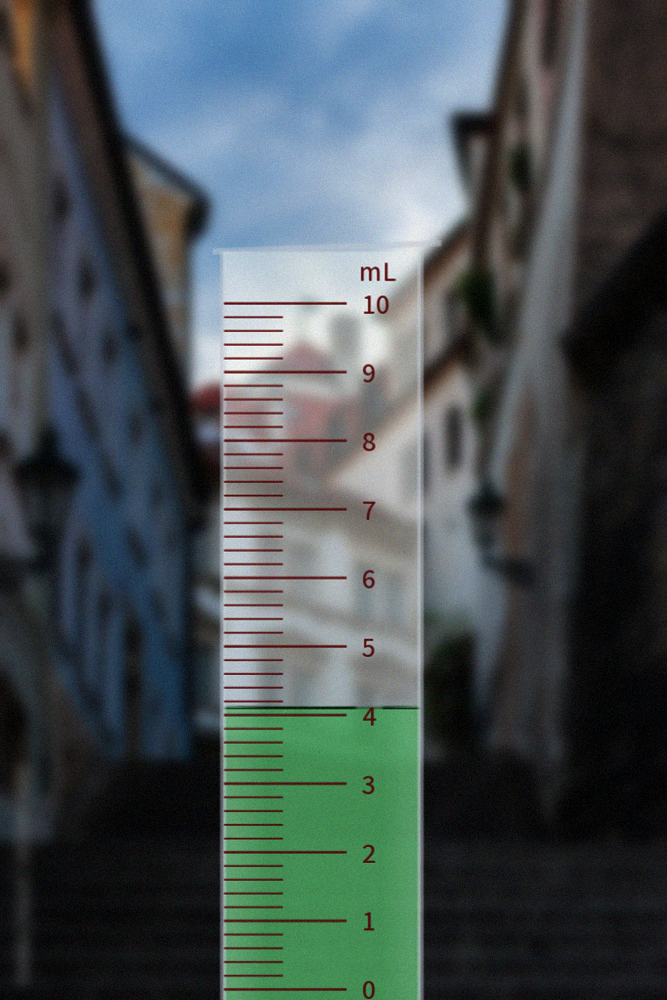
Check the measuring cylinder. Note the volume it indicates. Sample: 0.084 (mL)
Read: 4.1 (mL)
